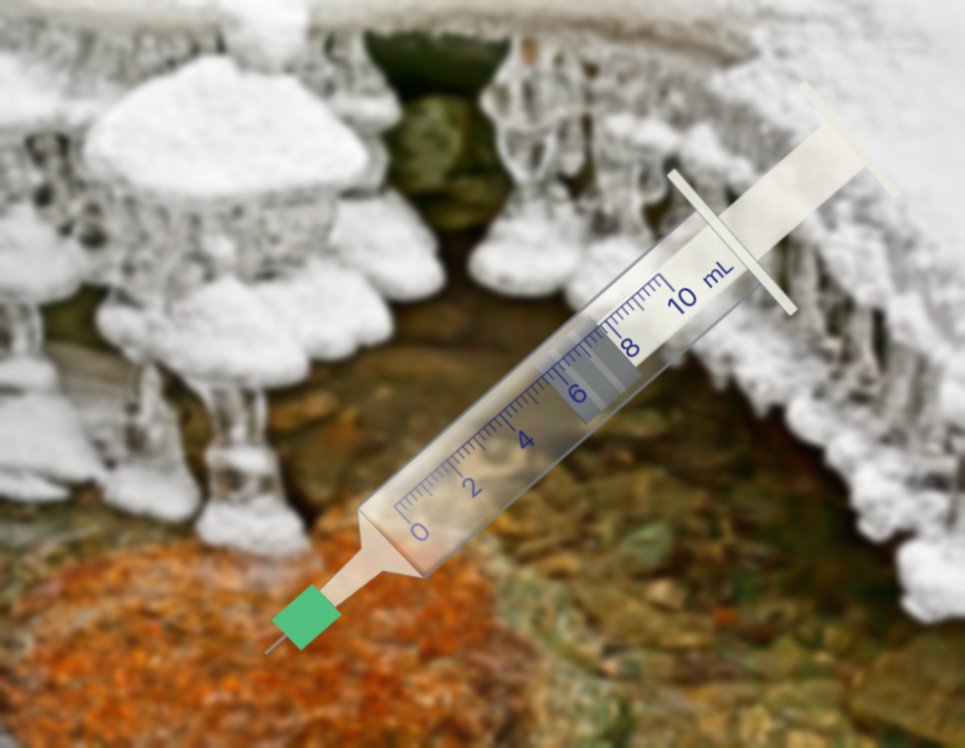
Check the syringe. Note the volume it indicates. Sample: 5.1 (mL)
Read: 5.6 (mL)
